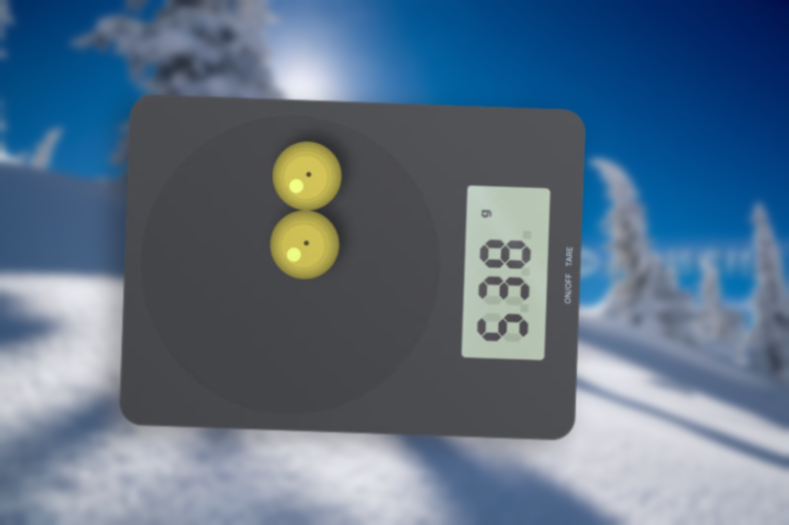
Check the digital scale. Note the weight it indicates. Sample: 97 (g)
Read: 538 (g)
